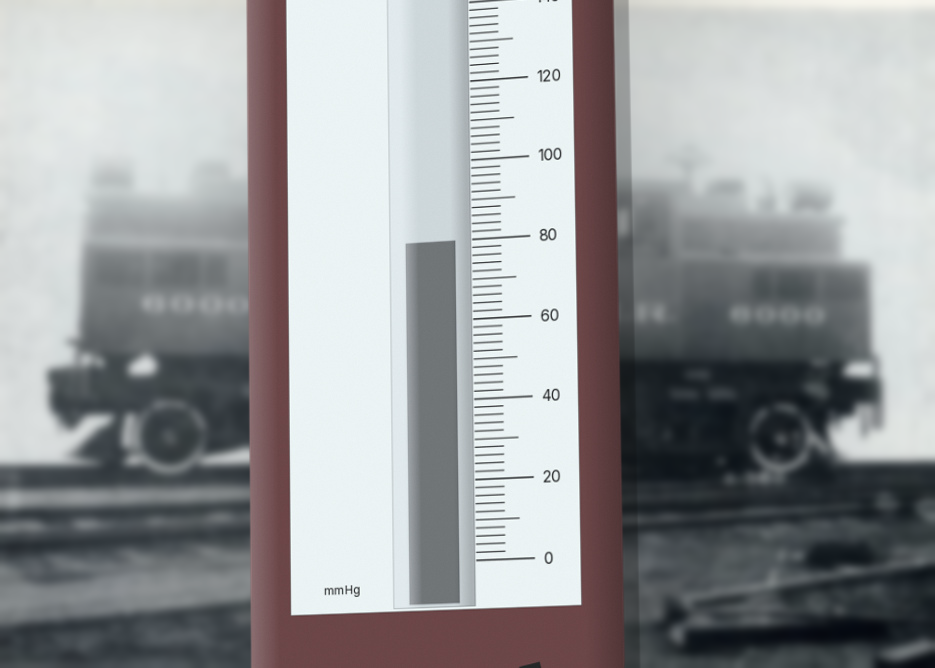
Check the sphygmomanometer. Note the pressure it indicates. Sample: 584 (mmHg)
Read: 80 (mmHg)
